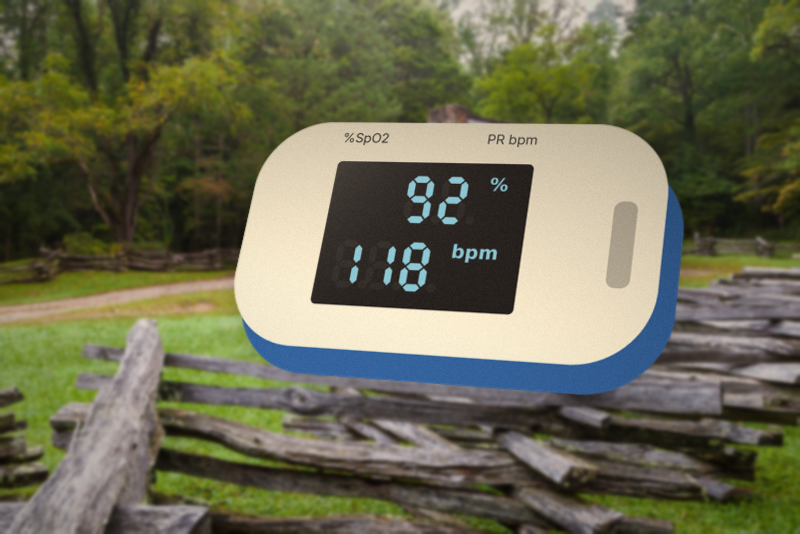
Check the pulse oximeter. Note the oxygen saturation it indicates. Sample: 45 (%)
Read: 92 (%)
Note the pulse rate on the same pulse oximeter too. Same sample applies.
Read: 118 (bpm)
